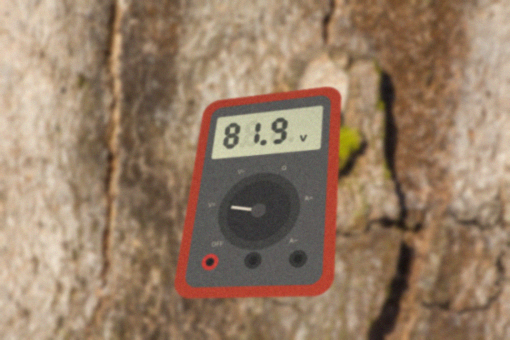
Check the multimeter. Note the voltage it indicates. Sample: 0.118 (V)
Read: 81.9 (V)
